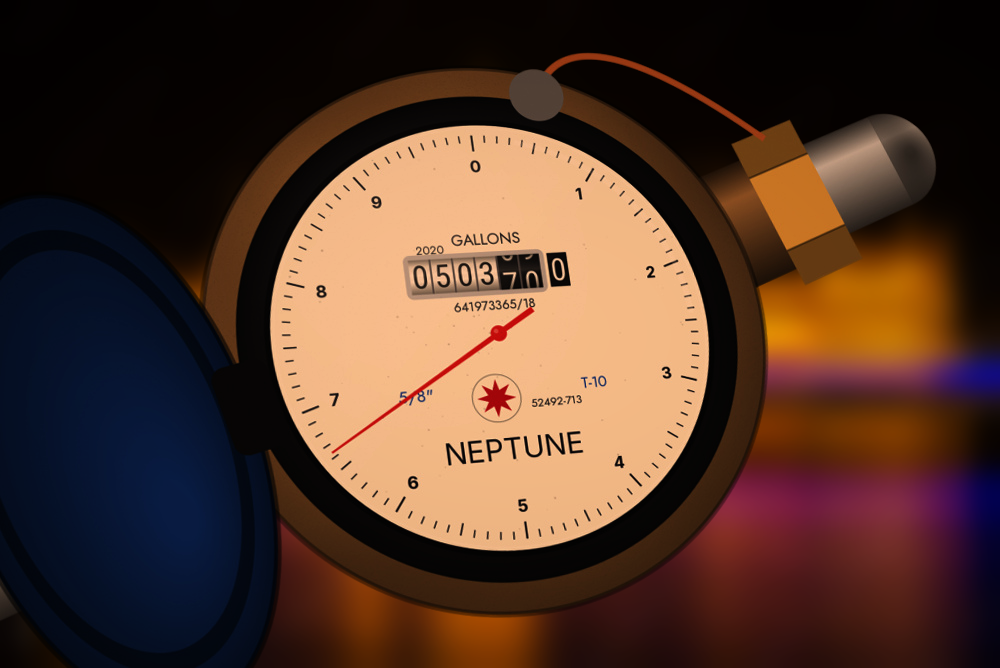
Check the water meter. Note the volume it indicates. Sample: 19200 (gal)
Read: 503696.6 (gal)
